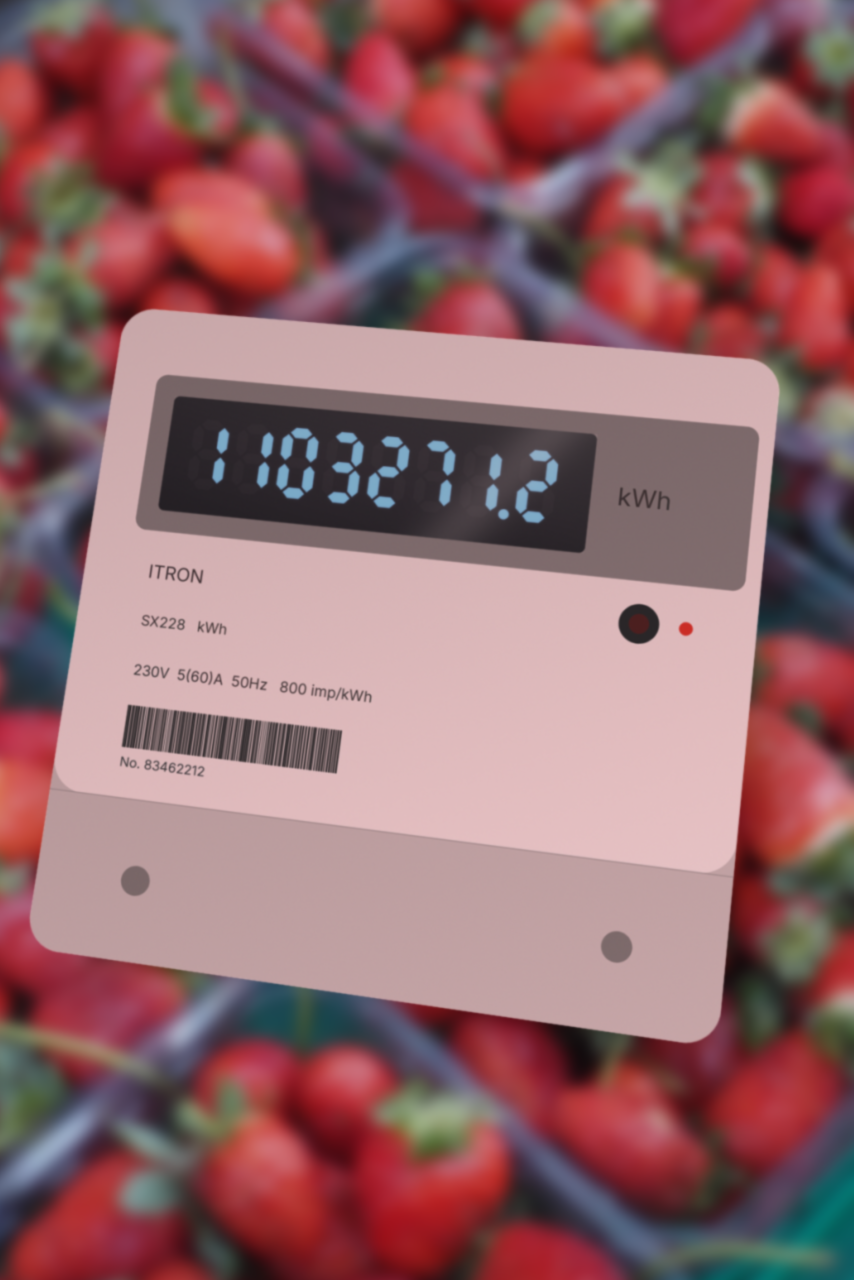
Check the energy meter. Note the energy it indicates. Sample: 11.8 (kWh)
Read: 1103271.2 (kWh)
